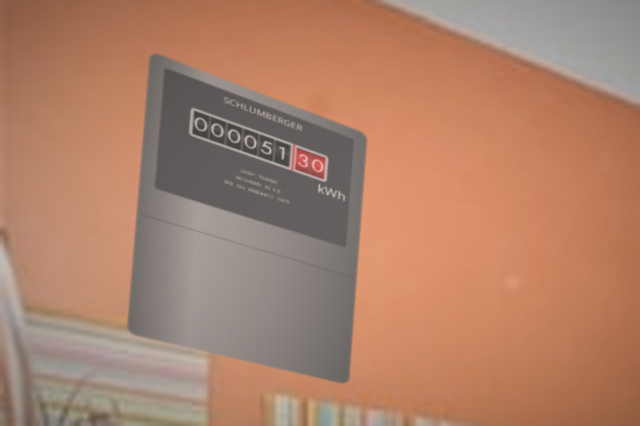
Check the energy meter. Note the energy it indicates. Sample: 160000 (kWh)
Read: 51.30 (kWh)
